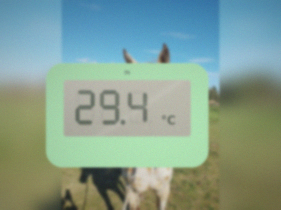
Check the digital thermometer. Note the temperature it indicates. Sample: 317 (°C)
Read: 29.4 (°C)
